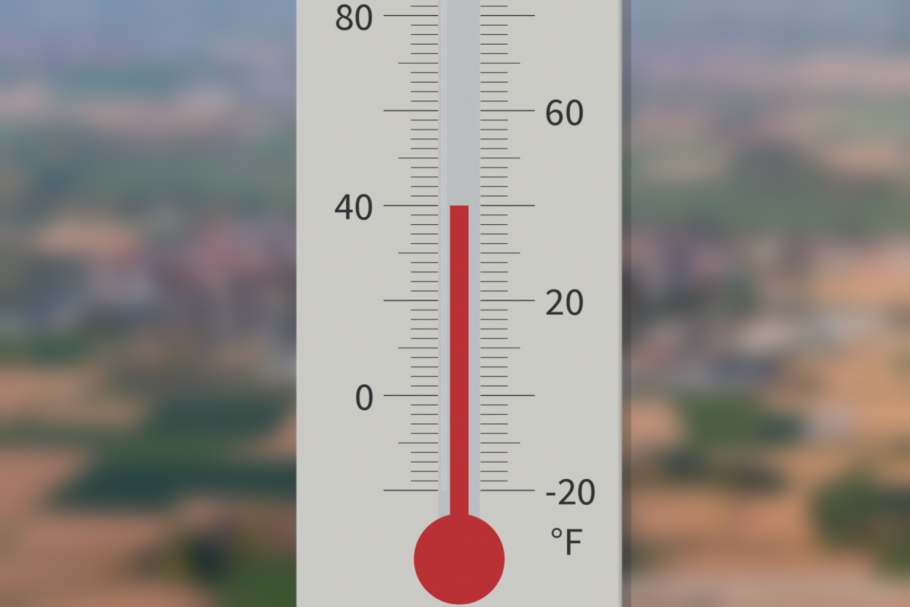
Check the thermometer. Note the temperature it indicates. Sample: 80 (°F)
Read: 40 (°F)
